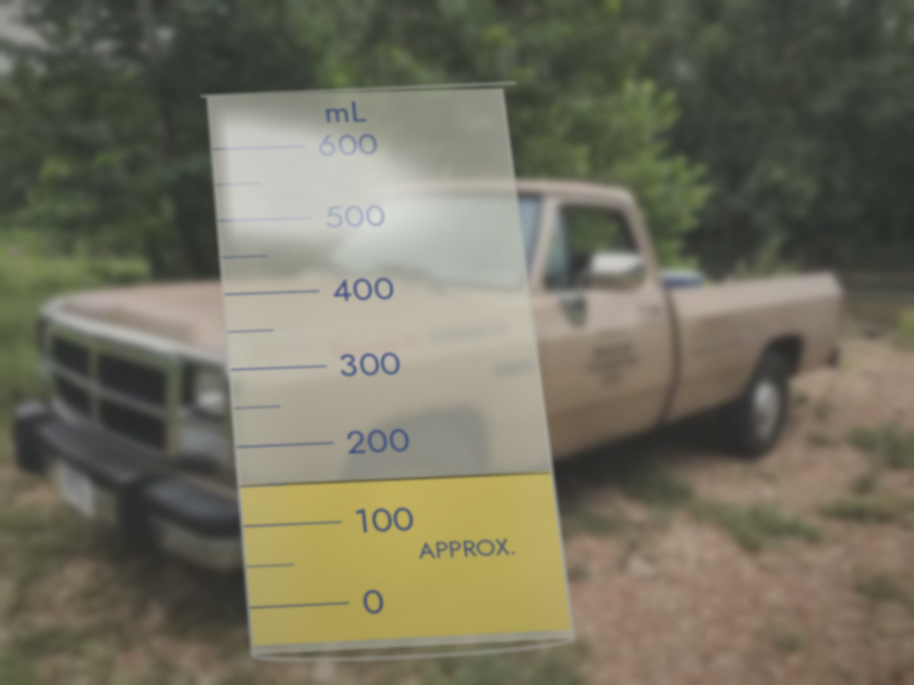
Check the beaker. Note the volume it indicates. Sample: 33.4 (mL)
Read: 150 (mL)
